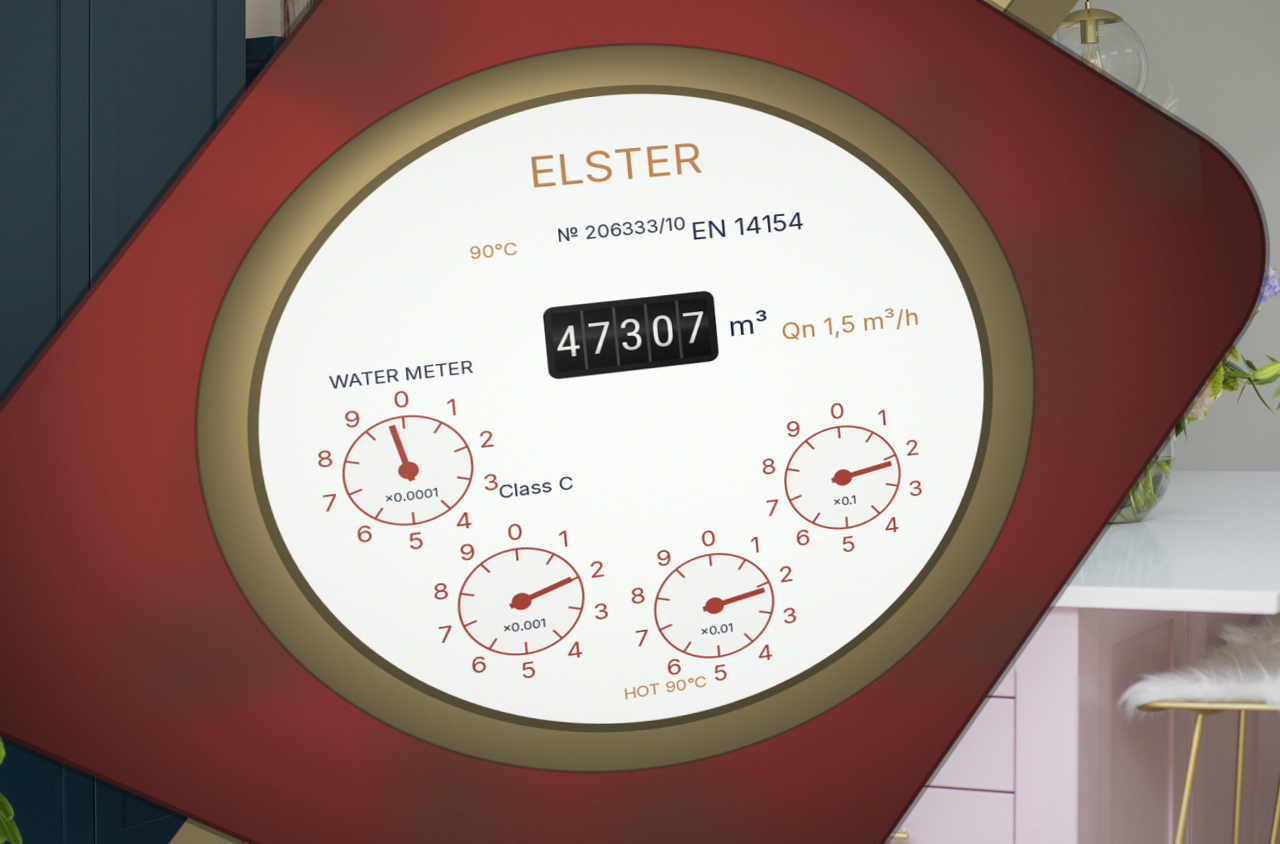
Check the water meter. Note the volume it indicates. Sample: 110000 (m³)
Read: 47307.2219 (m³)
